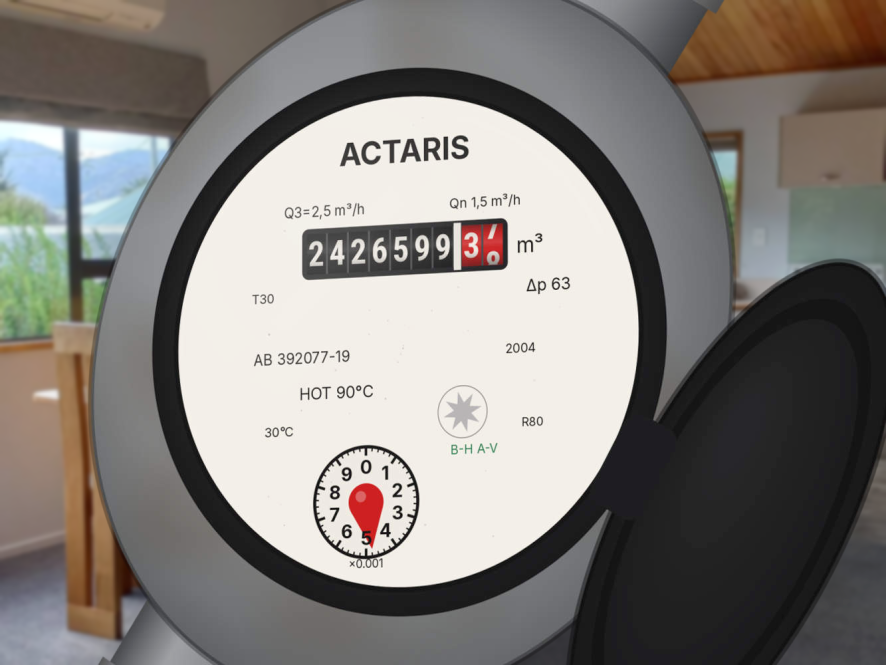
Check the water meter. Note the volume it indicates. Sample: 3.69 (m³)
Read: 2426599.374 (m³)
